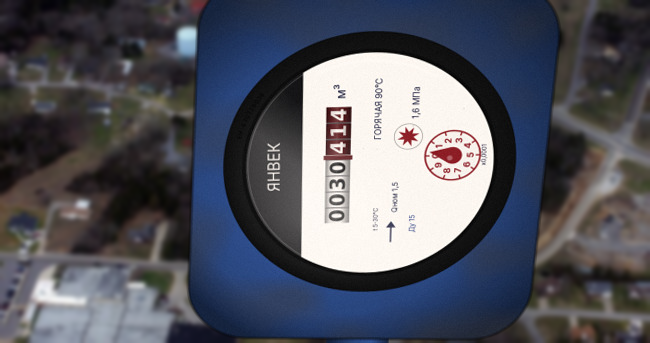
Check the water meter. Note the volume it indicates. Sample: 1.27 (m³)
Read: 30.4140 (m³)
